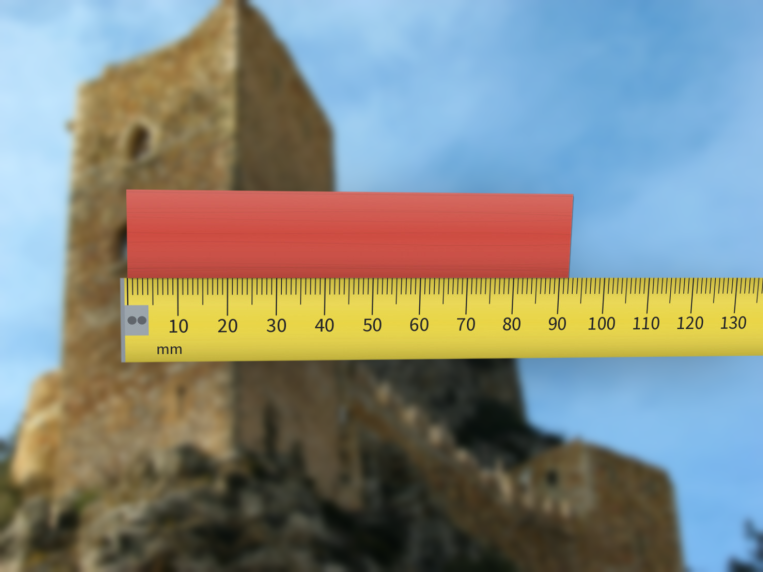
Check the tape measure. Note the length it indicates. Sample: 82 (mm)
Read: 92 (mm)
